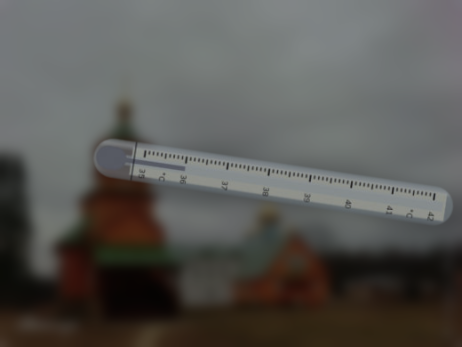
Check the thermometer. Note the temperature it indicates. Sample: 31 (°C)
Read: 36 (°C)
